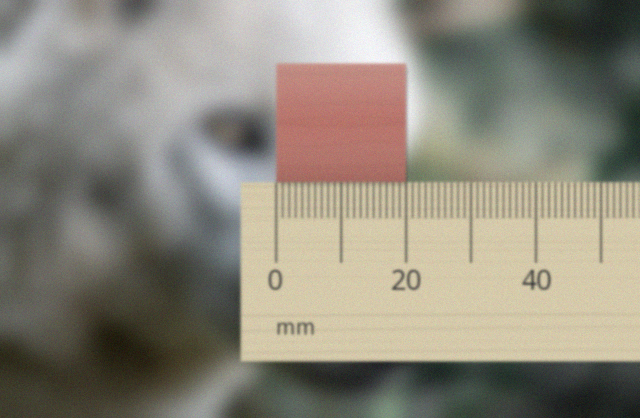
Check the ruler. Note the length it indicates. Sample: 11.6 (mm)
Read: 20 (mm)
